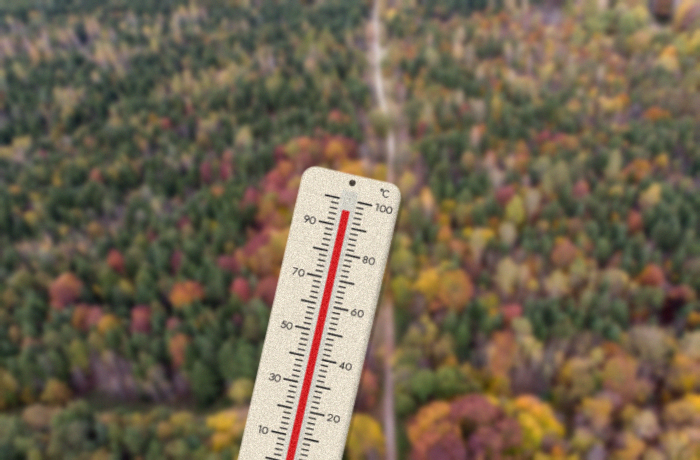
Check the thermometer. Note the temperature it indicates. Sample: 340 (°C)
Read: 96 (°C)
